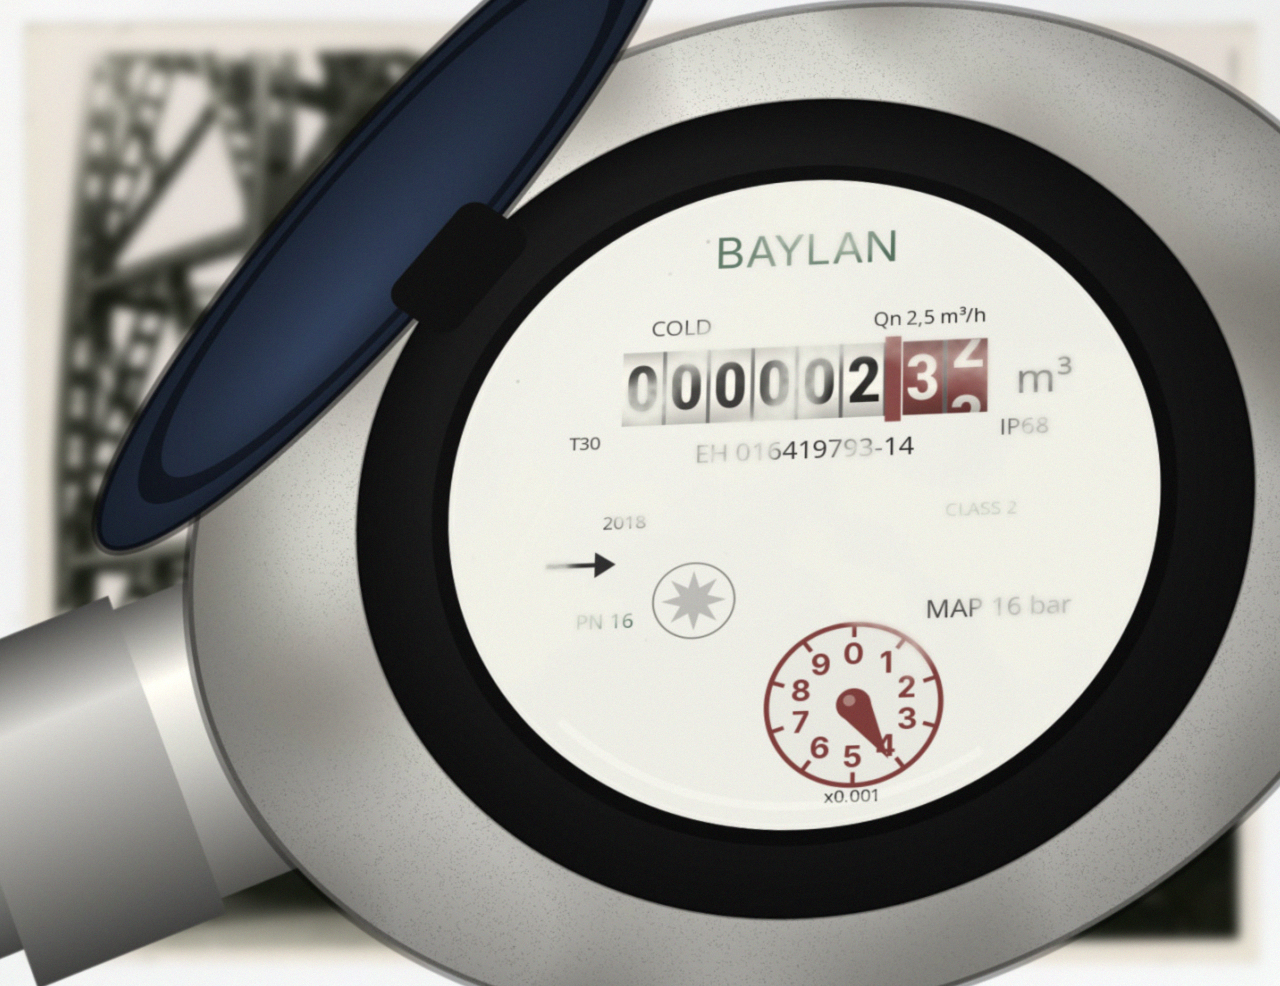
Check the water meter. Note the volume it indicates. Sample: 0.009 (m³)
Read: 2.324 (m³)
